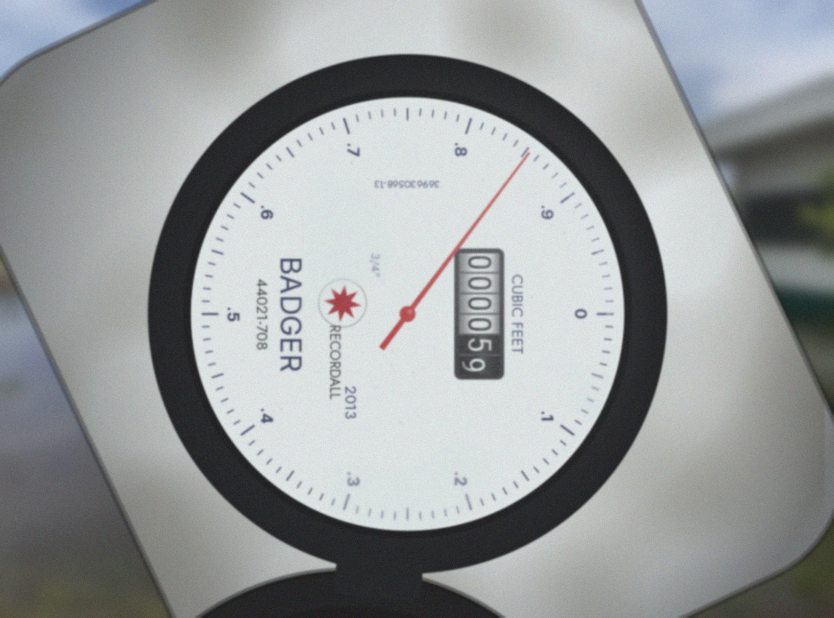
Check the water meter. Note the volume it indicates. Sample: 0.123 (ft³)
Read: 58.85 (ft³)
